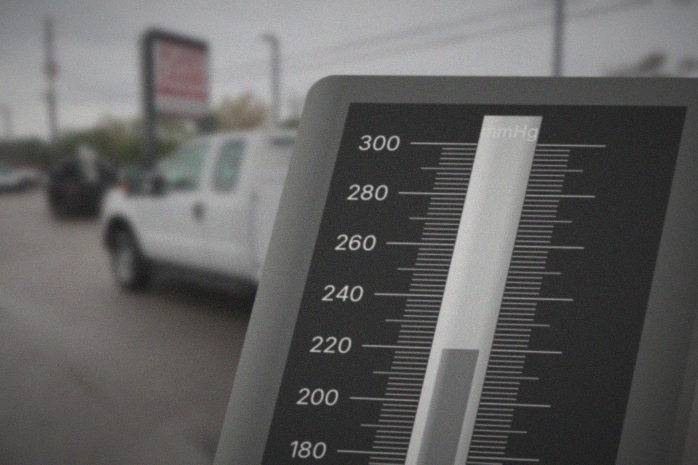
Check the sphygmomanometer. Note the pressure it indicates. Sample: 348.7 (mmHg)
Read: 220 (mmHg)
